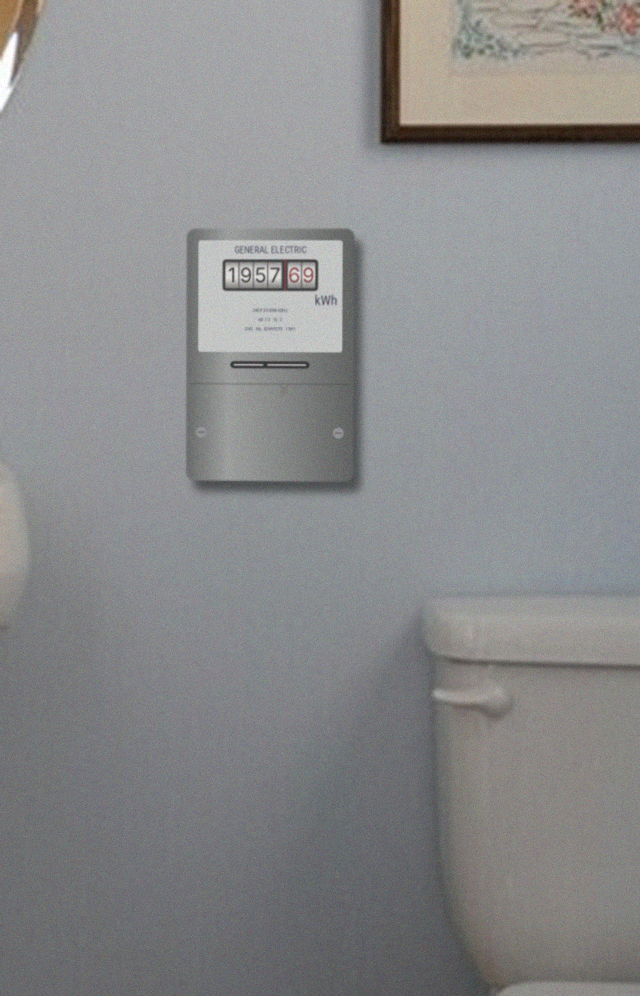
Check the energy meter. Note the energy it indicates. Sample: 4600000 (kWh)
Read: 1957.69 (kWh)
